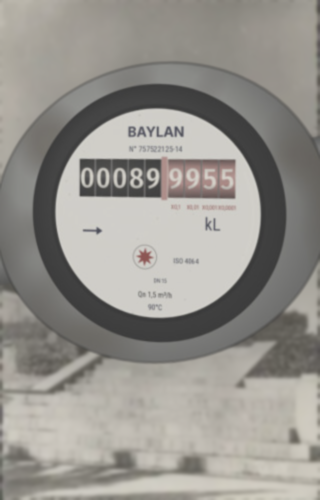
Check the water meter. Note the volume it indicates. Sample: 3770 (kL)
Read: 89.9955 (kL)
